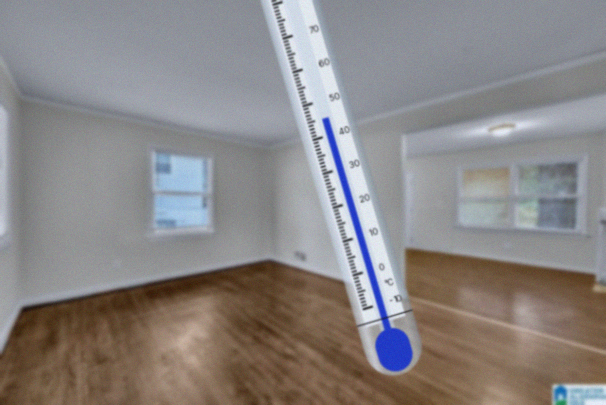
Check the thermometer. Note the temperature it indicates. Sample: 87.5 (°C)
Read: 45 (°C)
